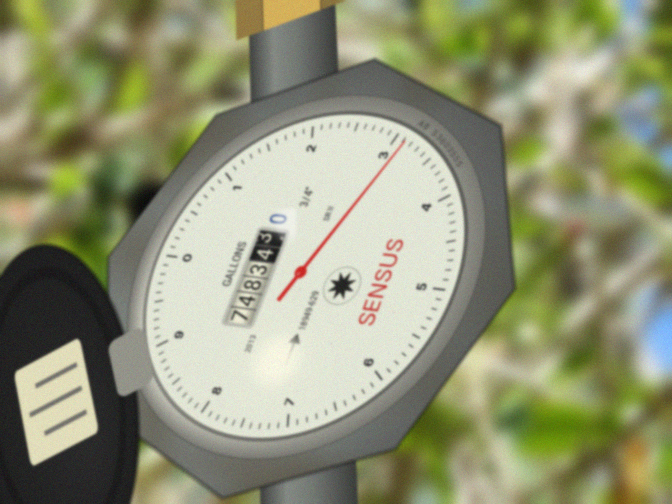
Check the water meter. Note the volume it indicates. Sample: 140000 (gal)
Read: 7483433.1 (gal)
